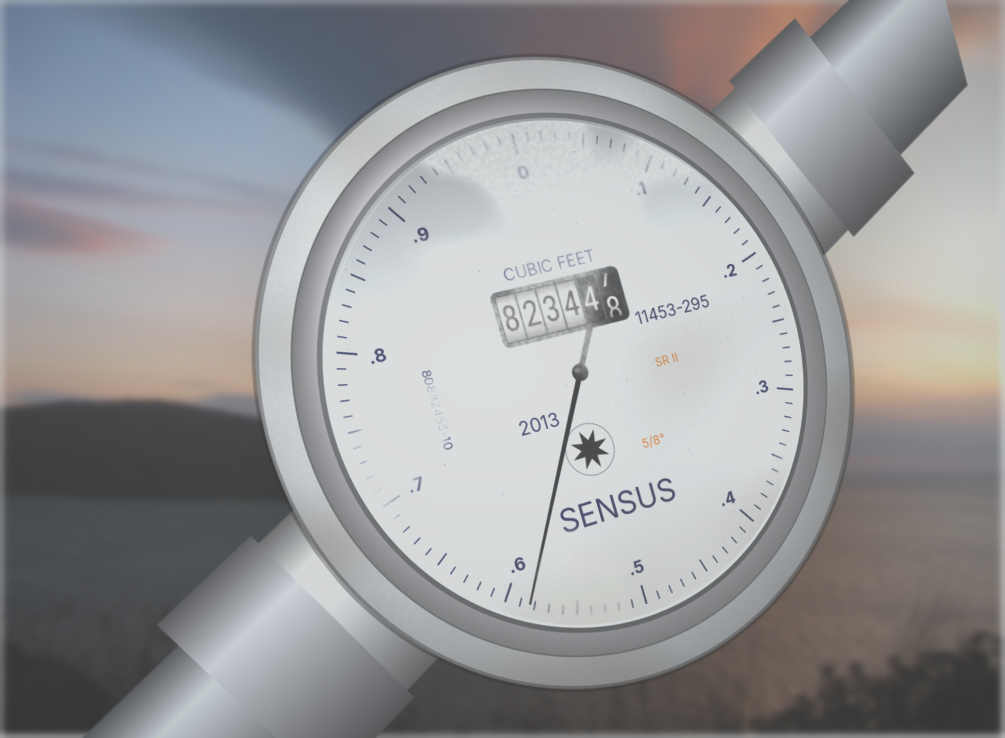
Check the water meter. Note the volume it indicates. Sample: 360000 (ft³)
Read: 823447.58 (ft³)
